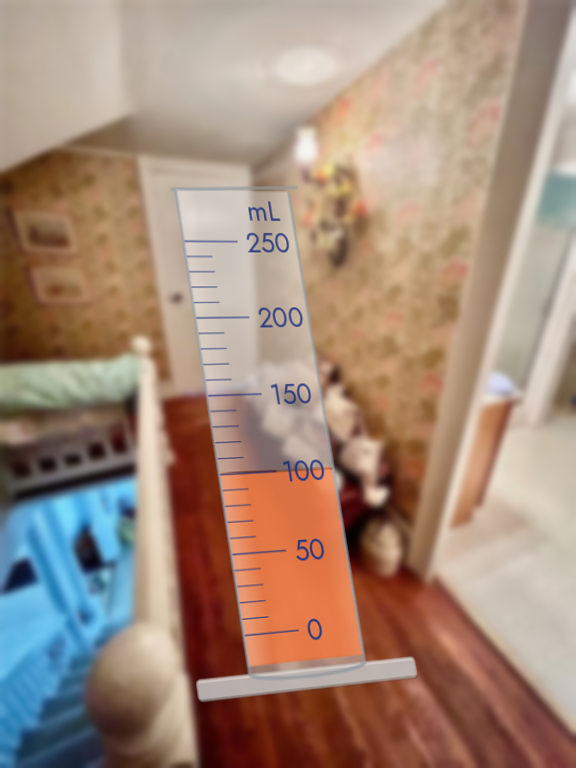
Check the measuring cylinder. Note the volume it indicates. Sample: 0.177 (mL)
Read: 100 (mL)
